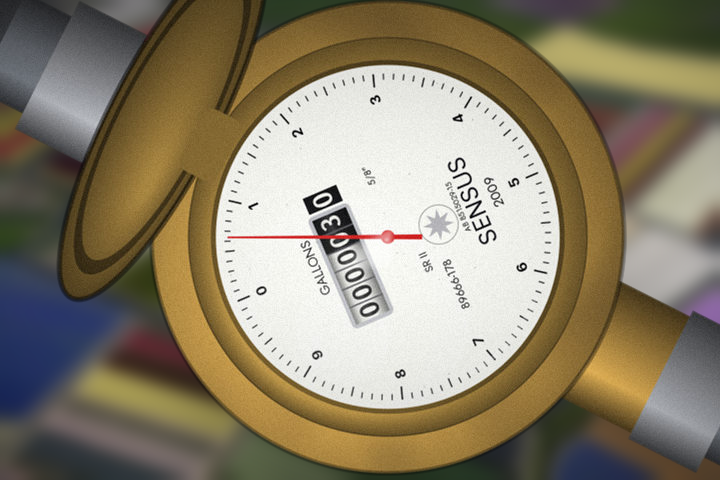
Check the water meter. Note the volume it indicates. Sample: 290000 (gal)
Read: 30.6 (gal)
